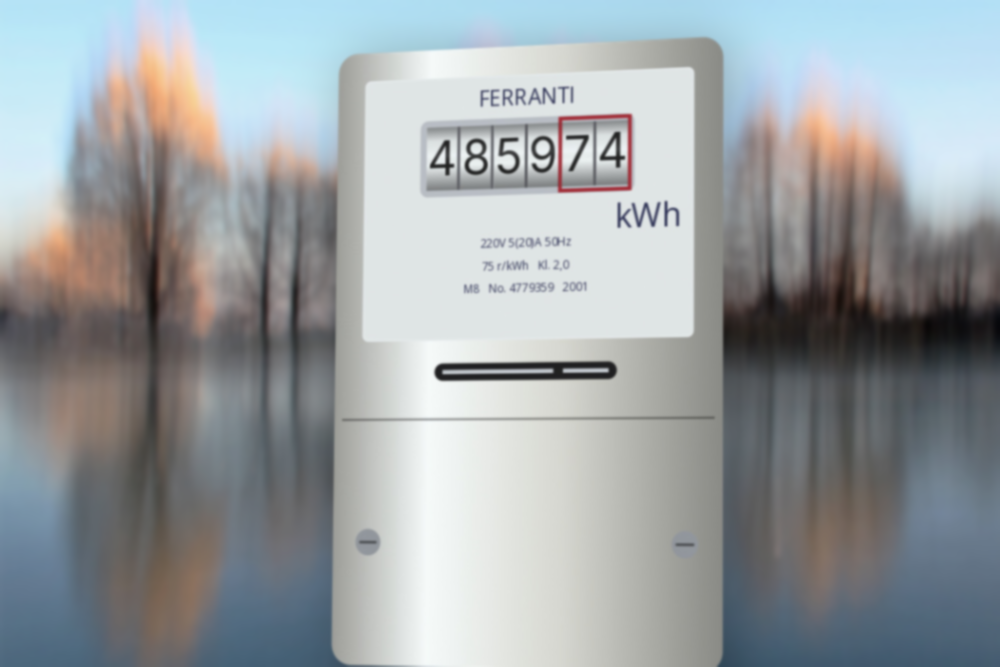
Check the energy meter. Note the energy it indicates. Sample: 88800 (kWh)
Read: 4859.74 (kWh)
